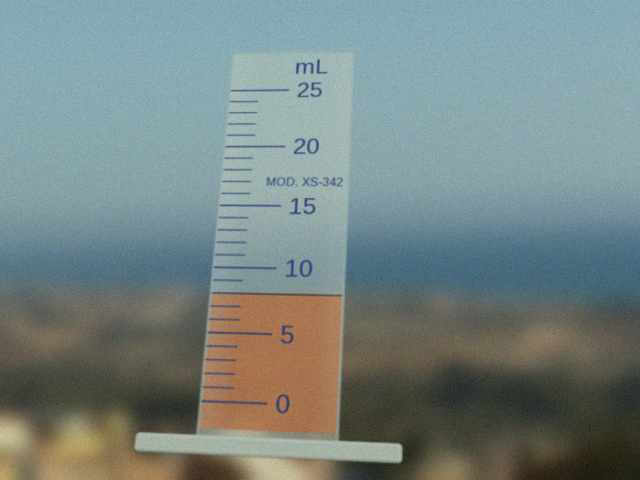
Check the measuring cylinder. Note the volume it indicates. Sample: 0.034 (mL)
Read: 8 (mL)
